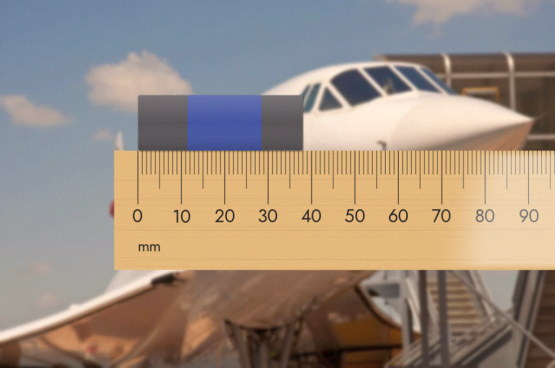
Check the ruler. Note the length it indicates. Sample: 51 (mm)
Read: 38 (mm)
